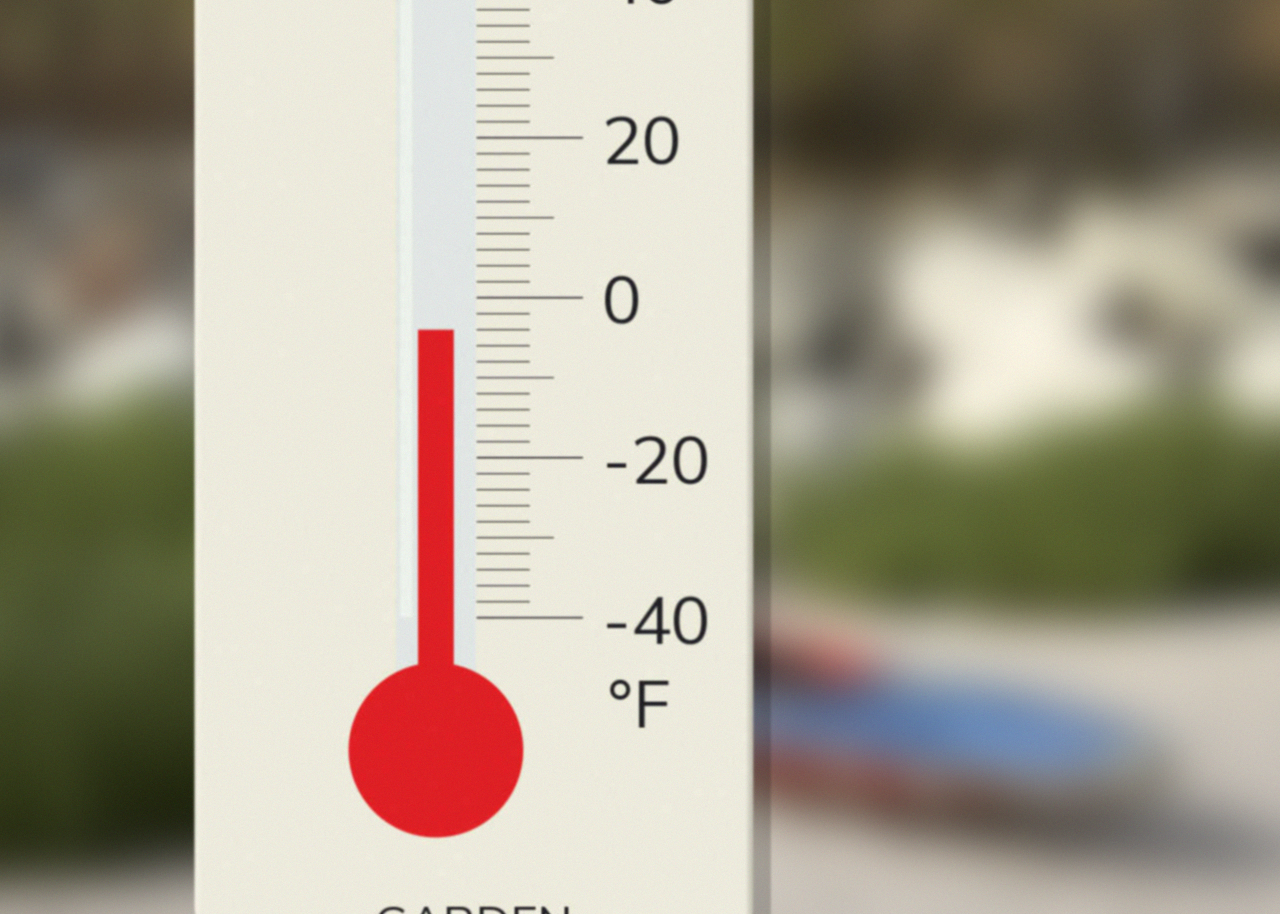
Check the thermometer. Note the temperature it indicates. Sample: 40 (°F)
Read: -4 (°F)
